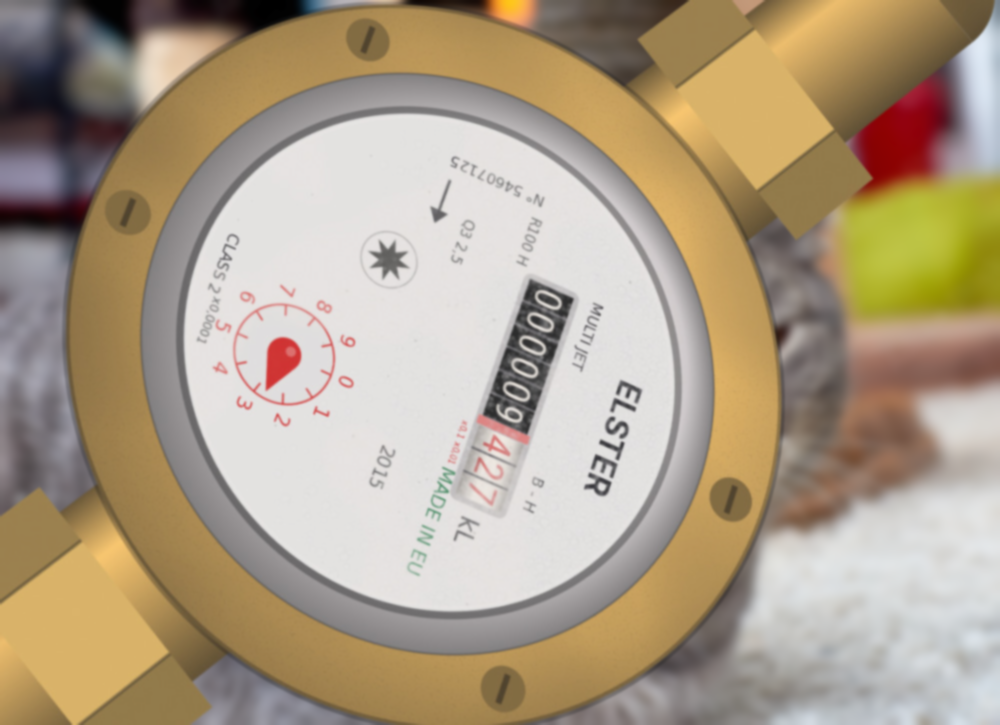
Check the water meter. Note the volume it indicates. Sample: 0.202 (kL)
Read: 9.4272 (kL)
